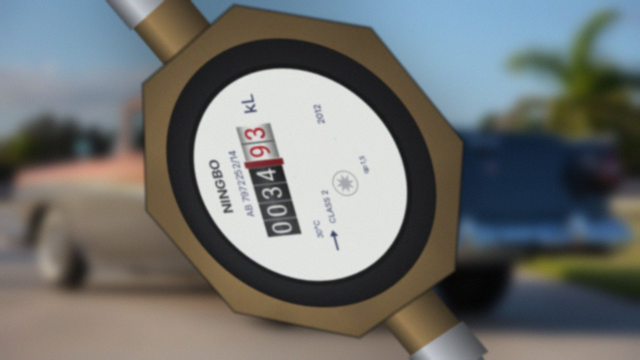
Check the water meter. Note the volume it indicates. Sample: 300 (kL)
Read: 34.93 (kL)
